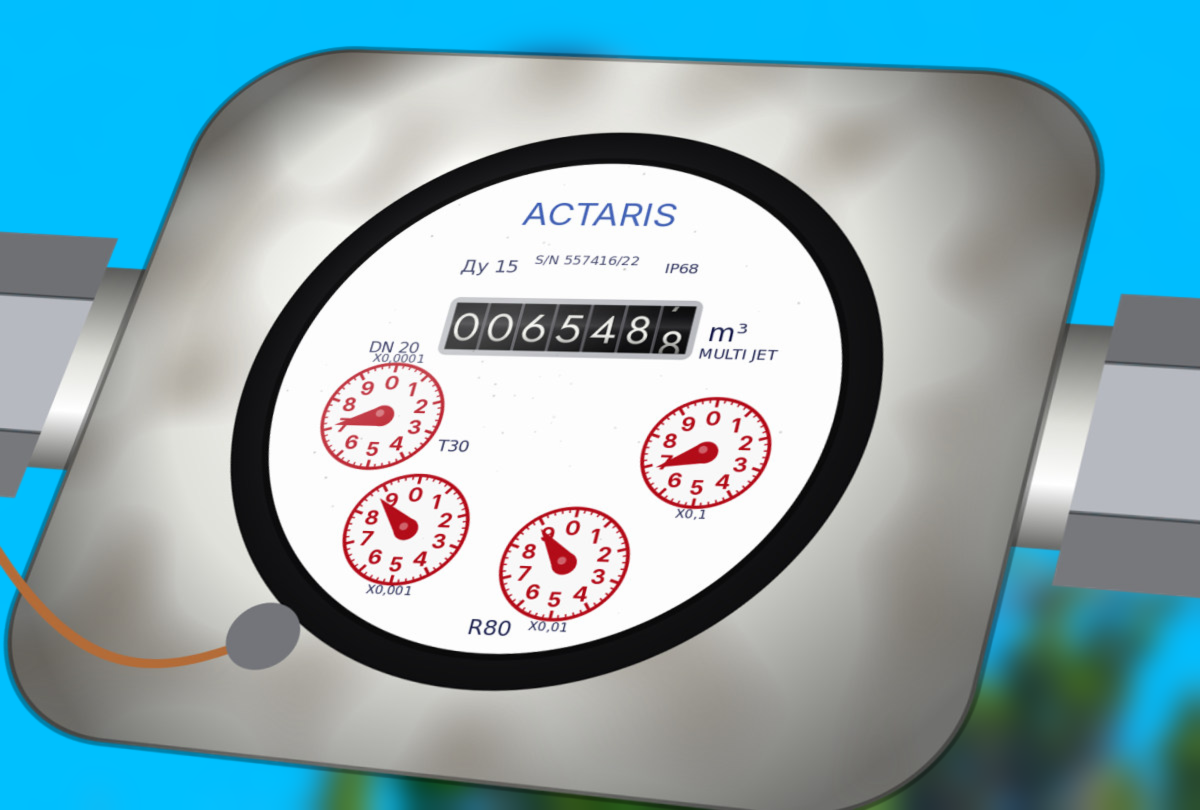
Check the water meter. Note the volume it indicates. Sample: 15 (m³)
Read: 65487.6887 (m³)
